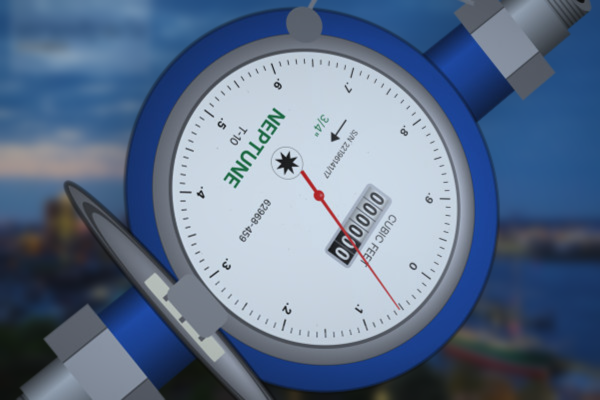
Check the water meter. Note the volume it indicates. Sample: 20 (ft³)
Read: 0.05 (ft³)
